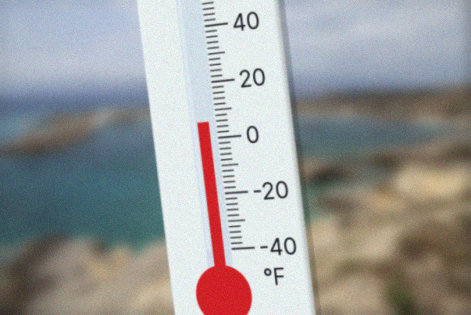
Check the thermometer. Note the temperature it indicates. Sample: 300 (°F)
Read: 6 (°F)
